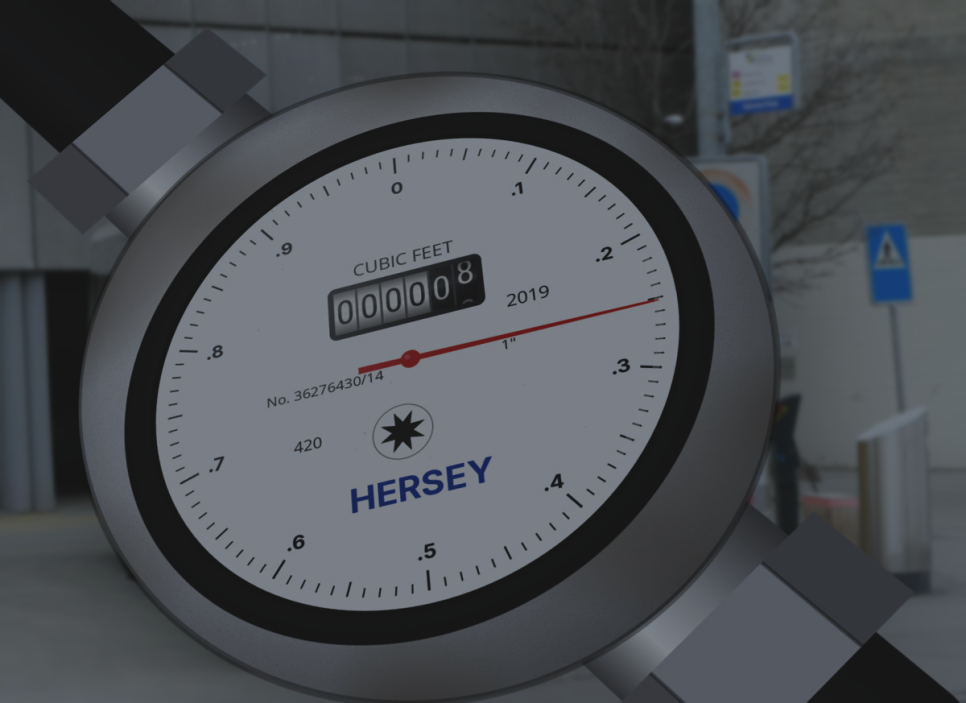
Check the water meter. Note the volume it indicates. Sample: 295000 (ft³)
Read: 8.25 (ft³)
